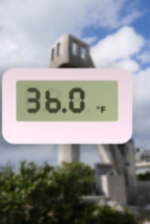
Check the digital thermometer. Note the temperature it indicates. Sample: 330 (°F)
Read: 36.0 (°F)
